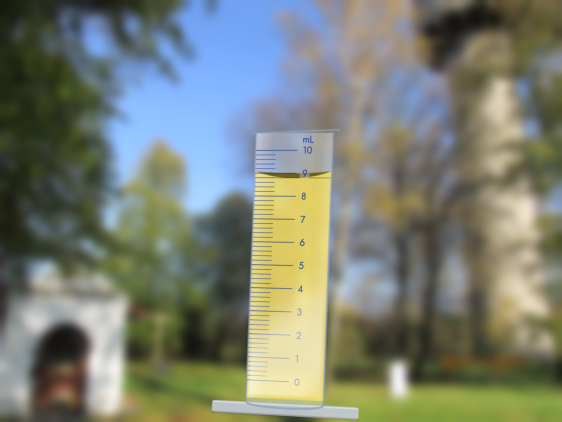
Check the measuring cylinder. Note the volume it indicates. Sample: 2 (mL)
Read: 8.8 (mL)
